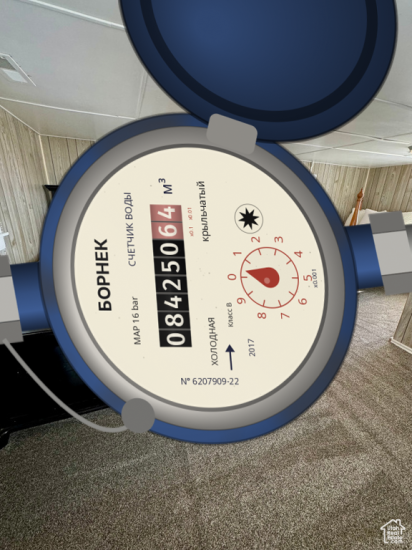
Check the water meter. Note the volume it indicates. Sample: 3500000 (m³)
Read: 84250.640 (m³)
